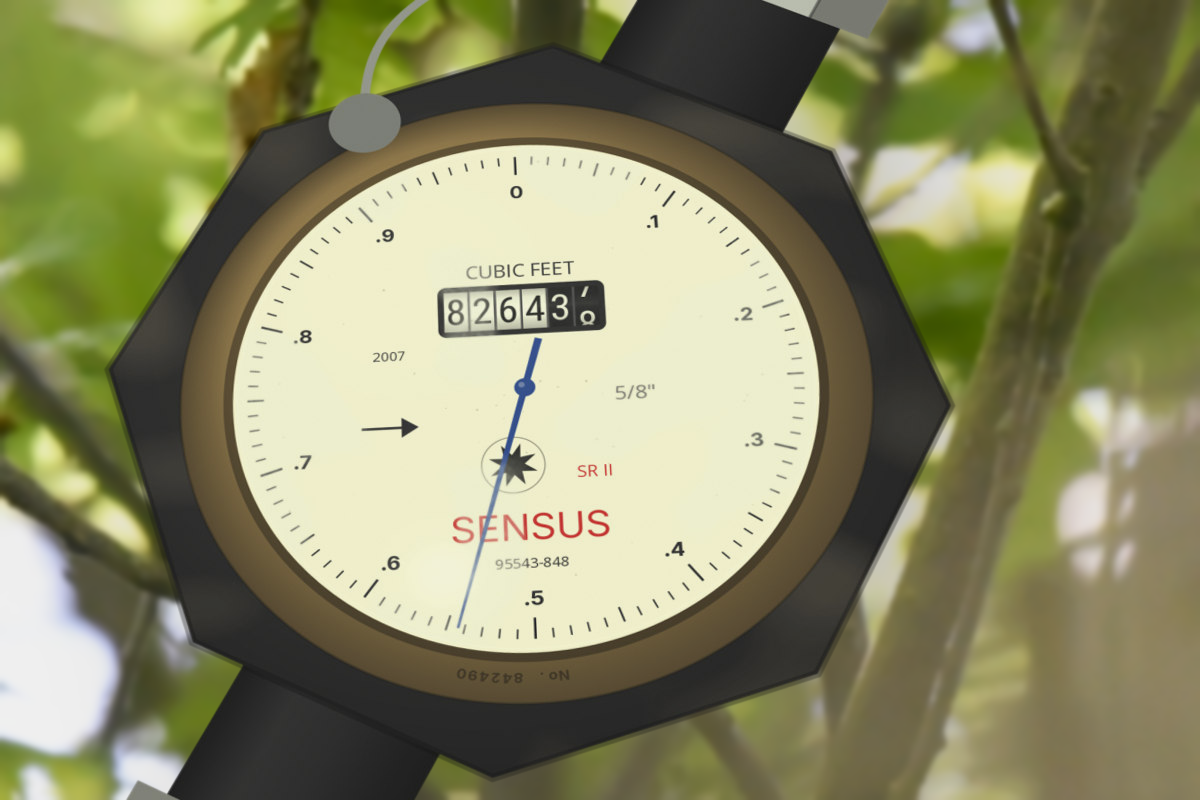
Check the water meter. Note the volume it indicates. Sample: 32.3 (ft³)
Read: 826437.54 (ft³)
